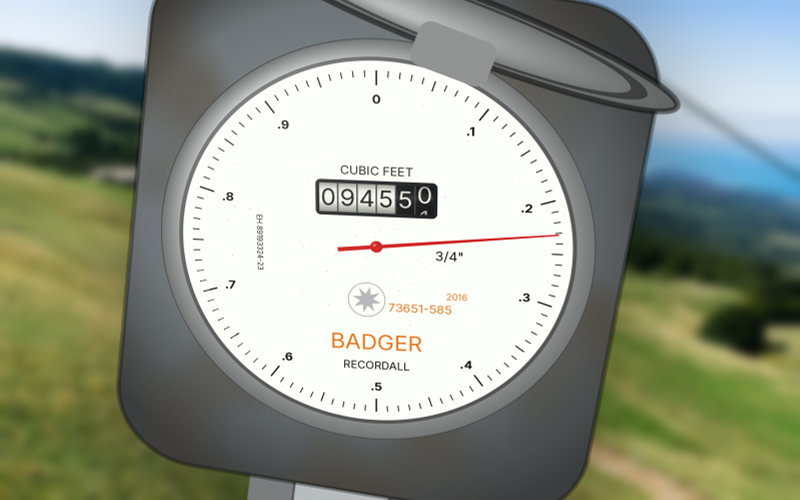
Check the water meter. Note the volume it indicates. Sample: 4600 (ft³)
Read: 94550.23 (ft³)
